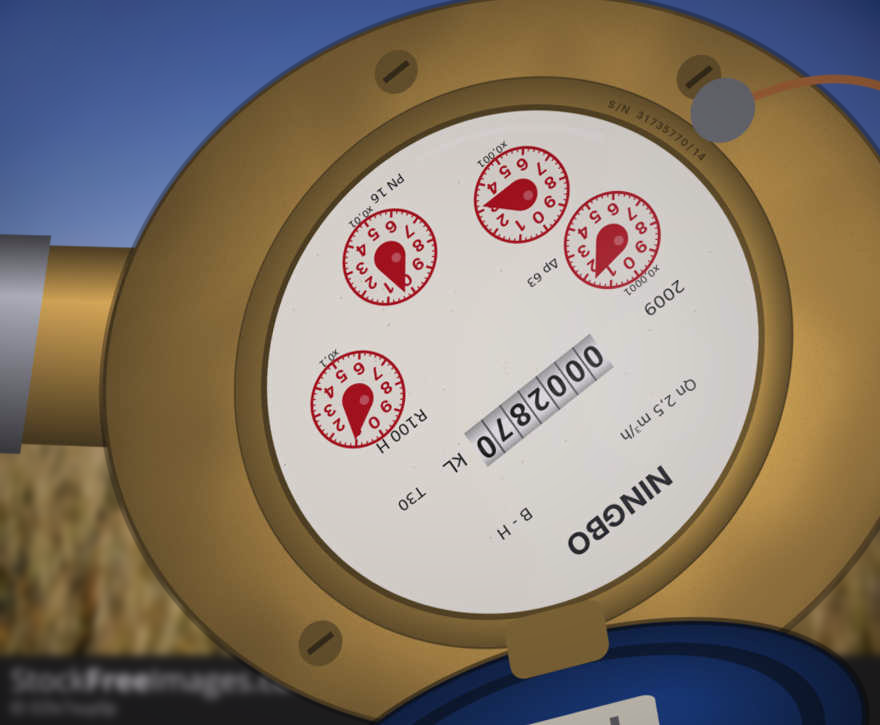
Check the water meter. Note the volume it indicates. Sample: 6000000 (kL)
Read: 2870.1031 (kL)
